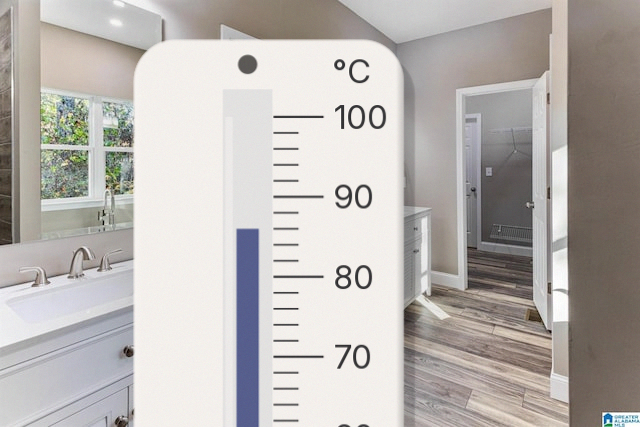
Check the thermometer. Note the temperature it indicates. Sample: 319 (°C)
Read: 86 (°C)
